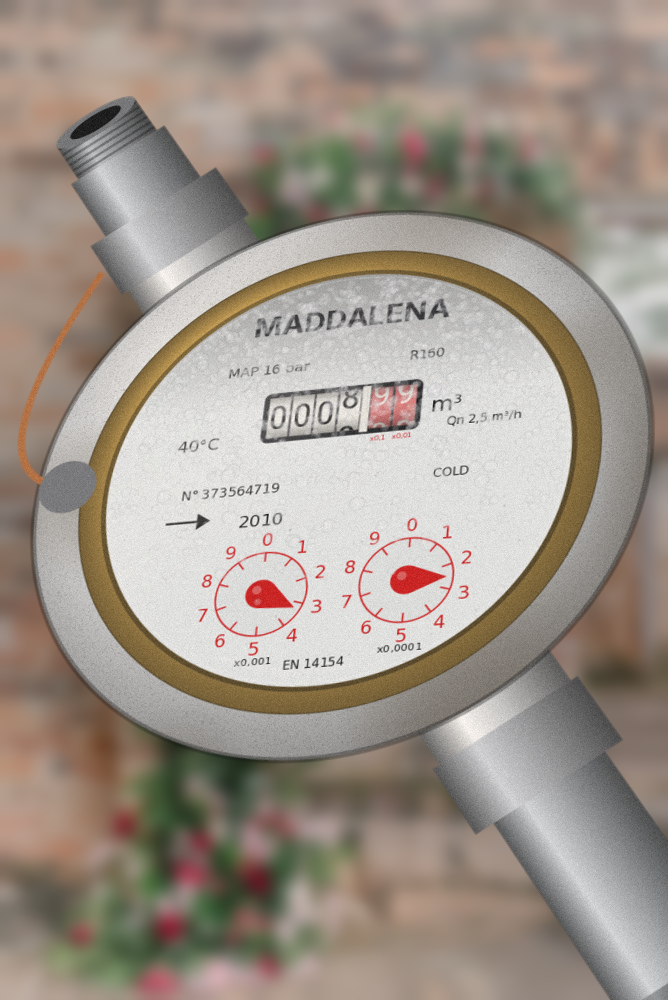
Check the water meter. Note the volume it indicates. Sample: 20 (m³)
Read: 8.9932 (m³)
